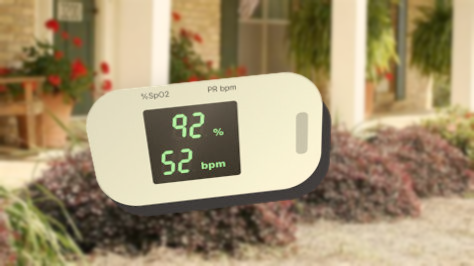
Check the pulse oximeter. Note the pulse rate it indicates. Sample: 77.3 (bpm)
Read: 52 (bpm)
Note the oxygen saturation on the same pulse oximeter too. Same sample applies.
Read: 92 (%)
